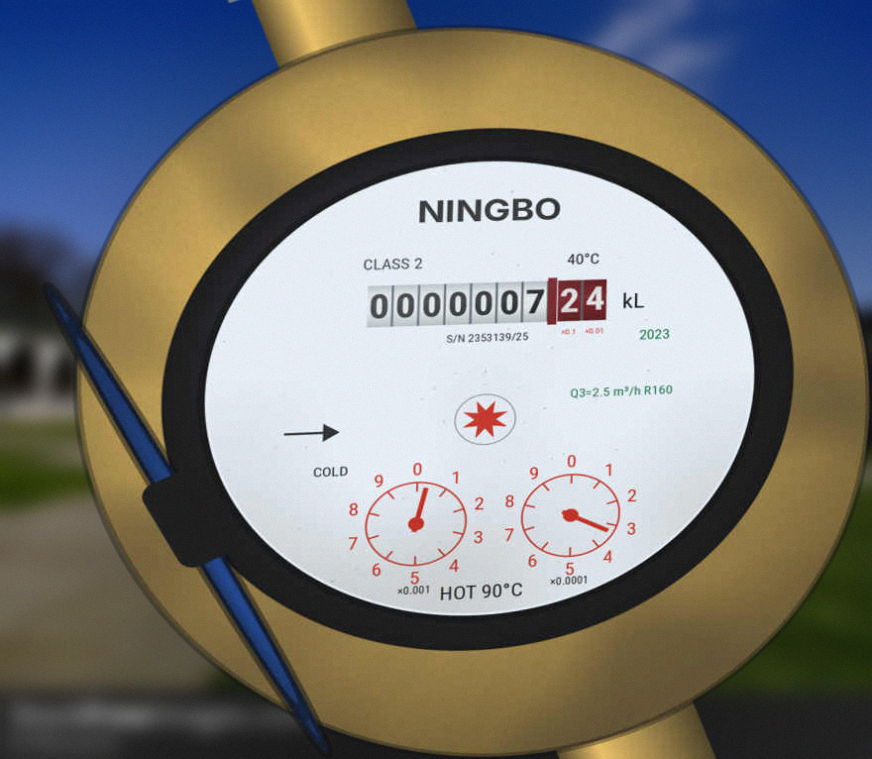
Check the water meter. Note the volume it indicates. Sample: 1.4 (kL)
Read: 7.2403 (kL)
